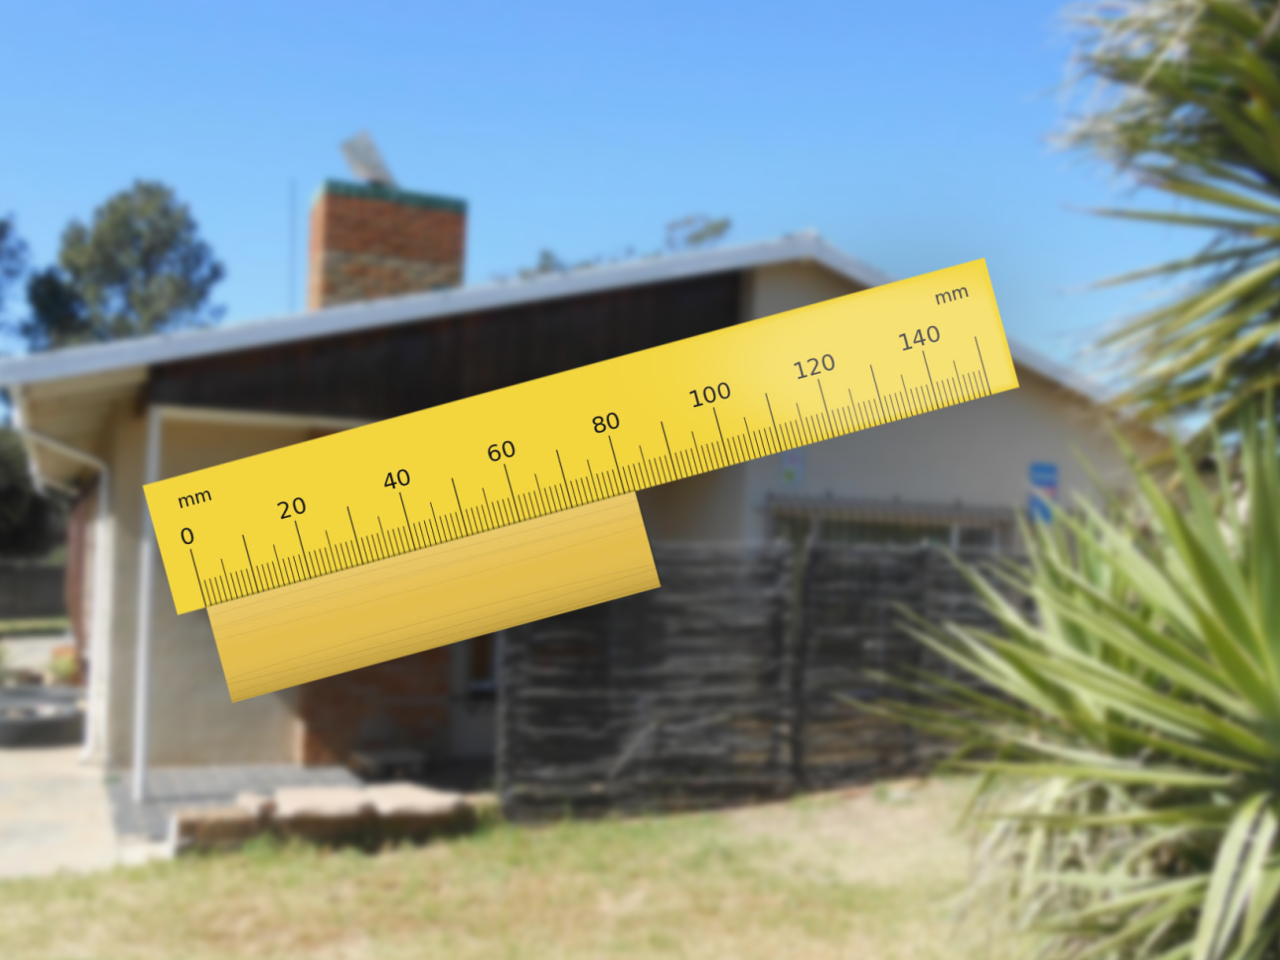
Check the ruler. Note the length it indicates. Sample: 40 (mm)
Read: 82 (mm)
